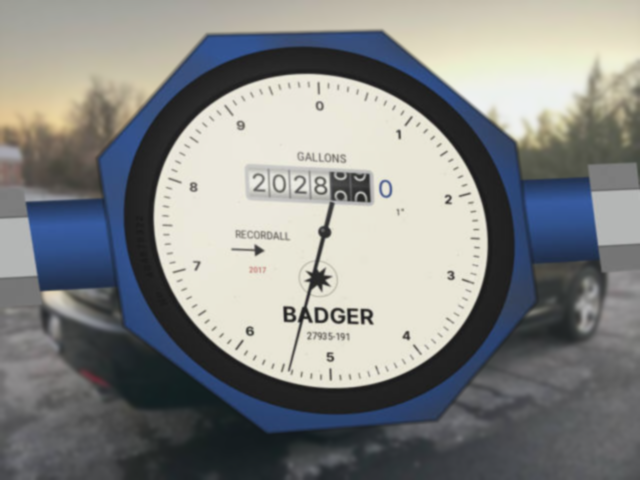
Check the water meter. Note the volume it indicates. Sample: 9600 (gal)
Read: 2028895.4 (gal)
